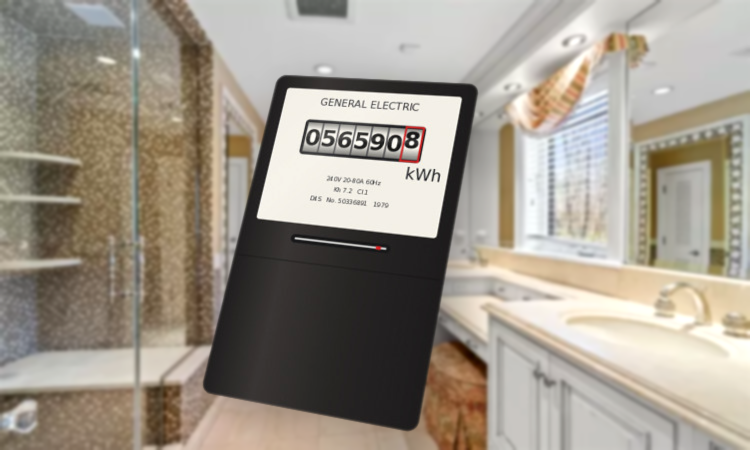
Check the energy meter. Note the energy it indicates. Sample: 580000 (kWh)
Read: 56590.8 (kWh)
